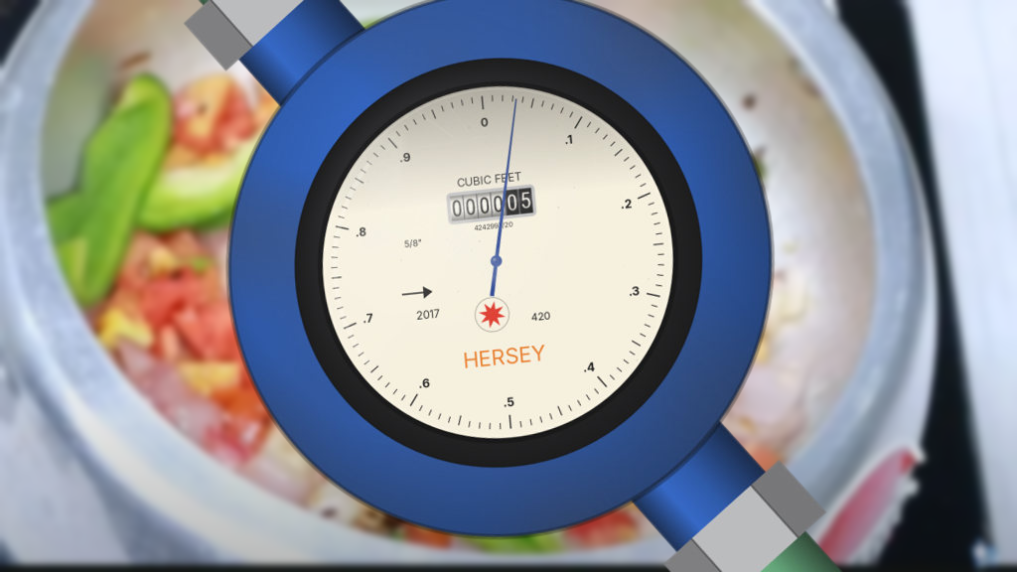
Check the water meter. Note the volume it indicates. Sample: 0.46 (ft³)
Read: 5.03 (ft³)
